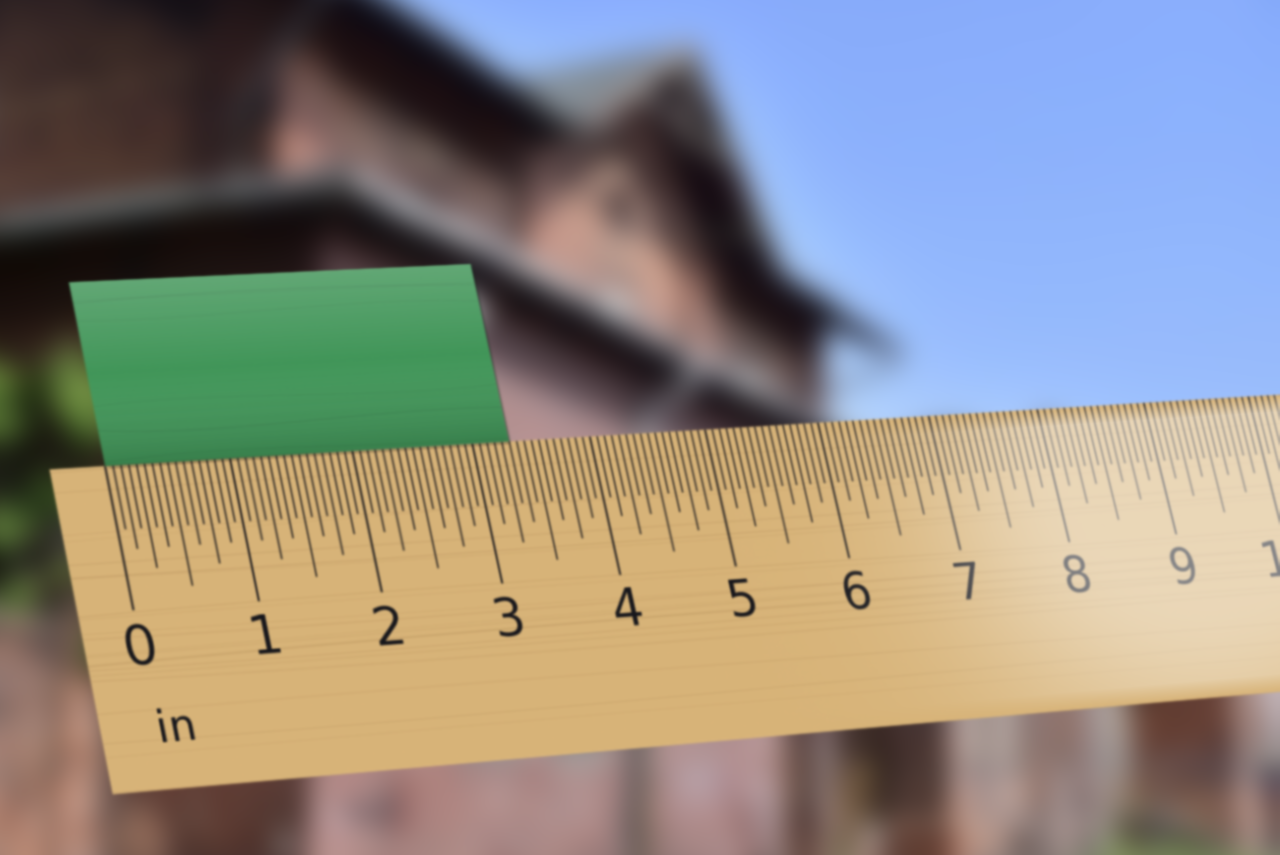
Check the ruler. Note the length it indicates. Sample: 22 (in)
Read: 3.3125 (in)
